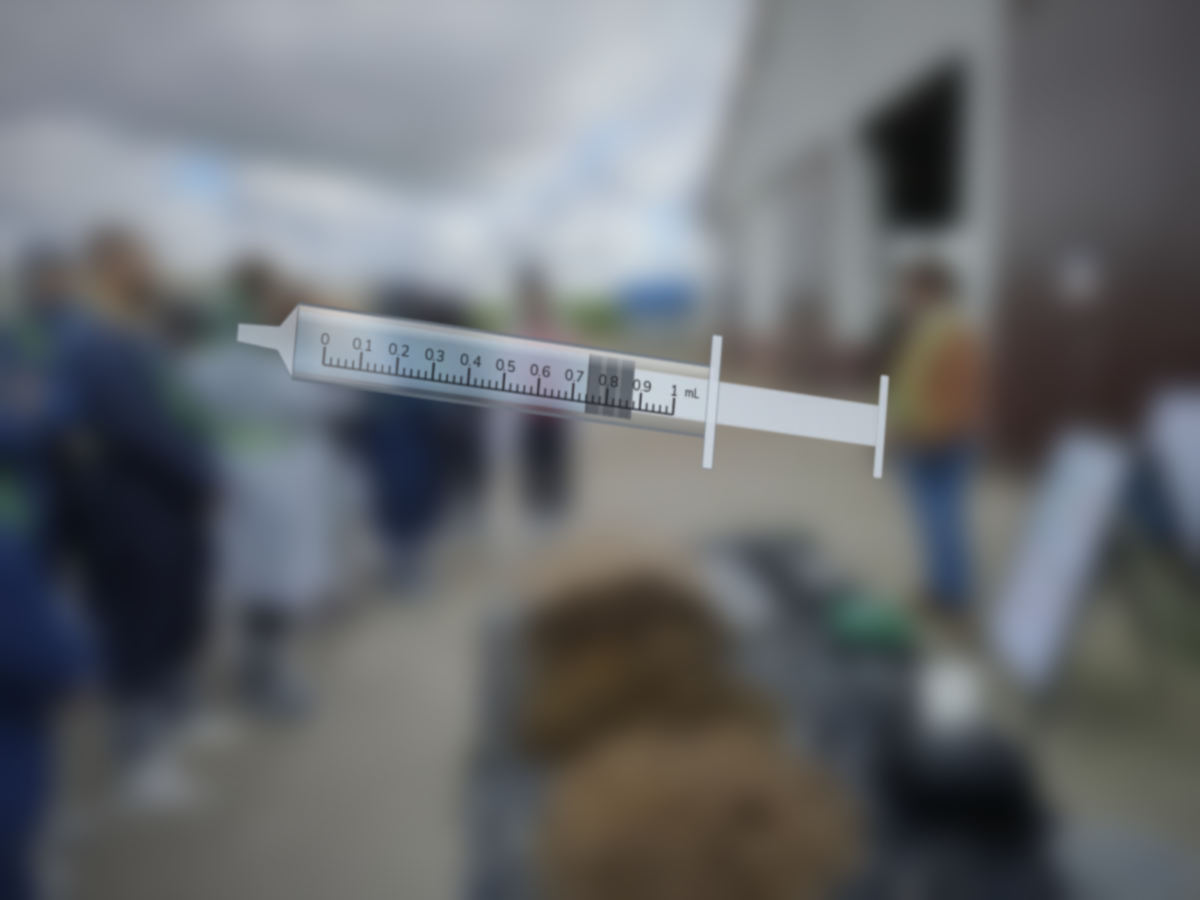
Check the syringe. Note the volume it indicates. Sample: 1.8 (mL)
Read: 0.74 (mL)
